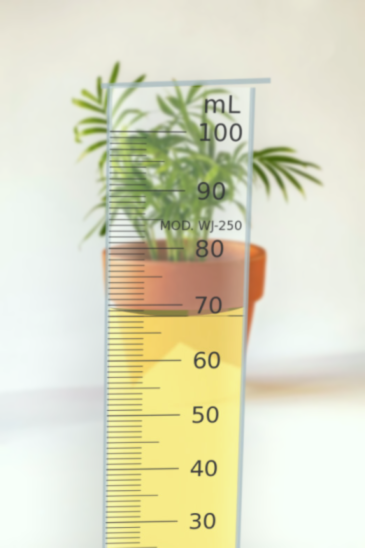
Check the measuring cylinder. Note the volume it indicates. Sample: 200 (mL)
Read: 68 (mL)
